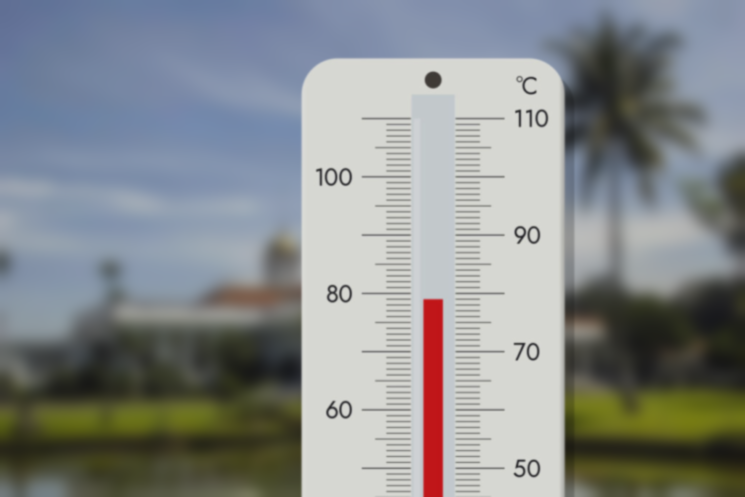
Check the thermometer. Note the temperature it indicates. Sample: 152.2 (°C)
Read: 79 (°C)
